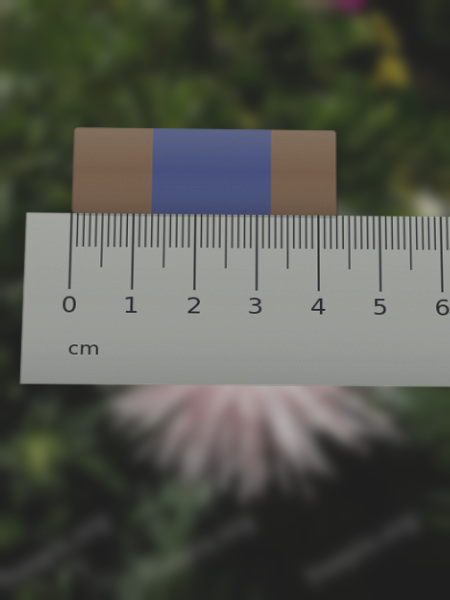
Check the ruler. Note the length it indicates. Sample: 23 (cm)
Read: 4.3 (cm)
